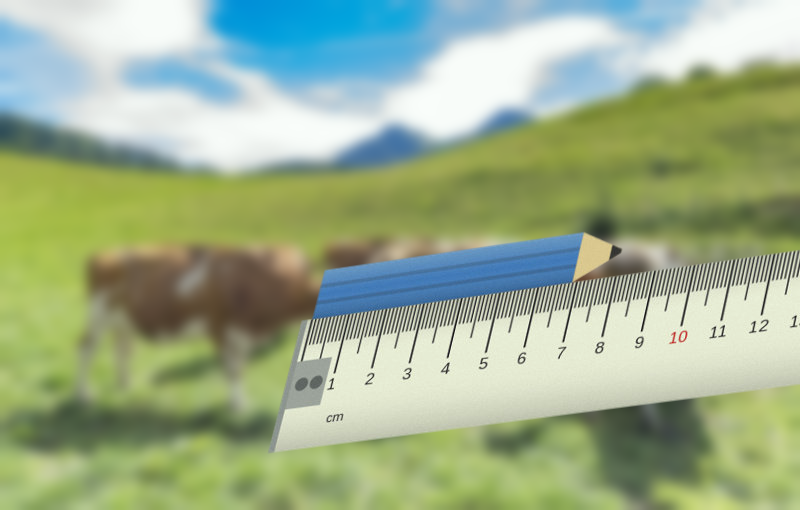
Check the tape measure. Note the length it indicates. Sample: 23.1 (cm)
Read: 8 (cm)
